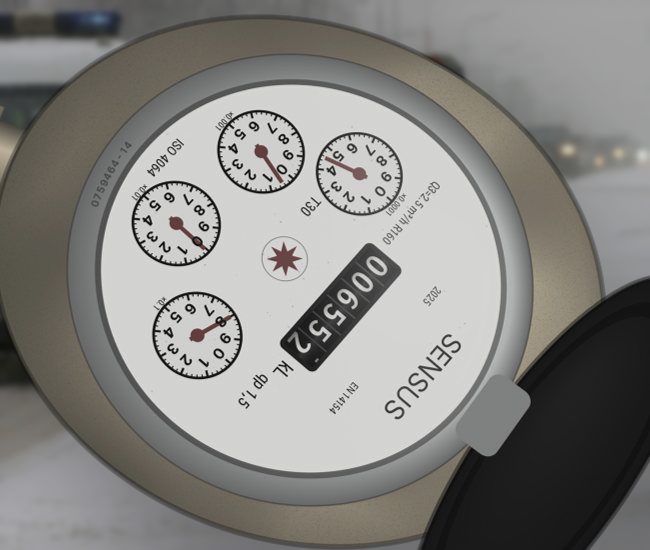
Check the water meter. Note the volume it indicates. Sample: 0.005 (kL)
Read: 6551.8004 (kL)
